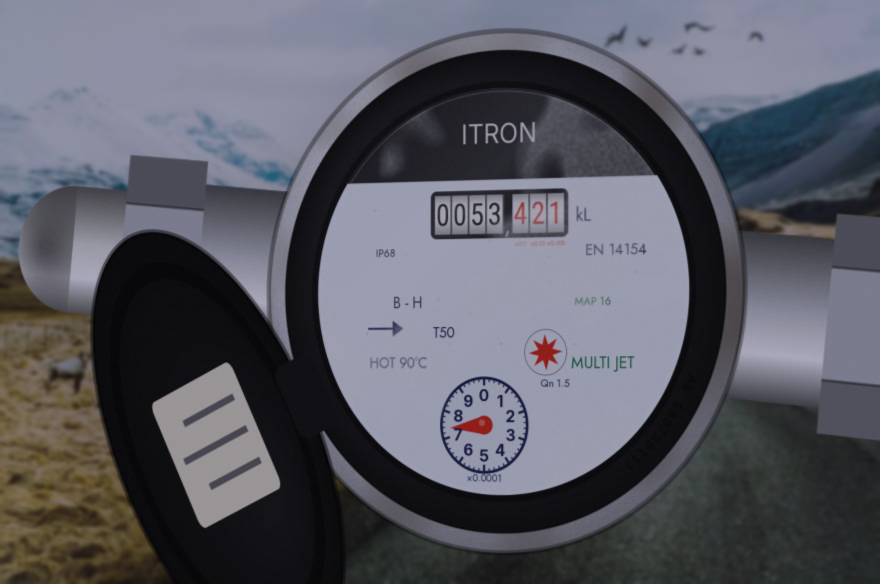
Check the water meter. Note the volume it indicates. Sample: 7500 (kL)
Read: 53.4217 (kL)
